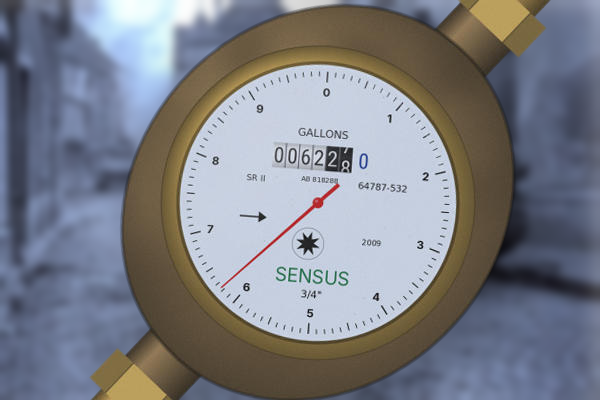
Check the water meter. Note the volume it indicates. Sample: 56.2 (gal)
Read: 62276.2 (gal)
